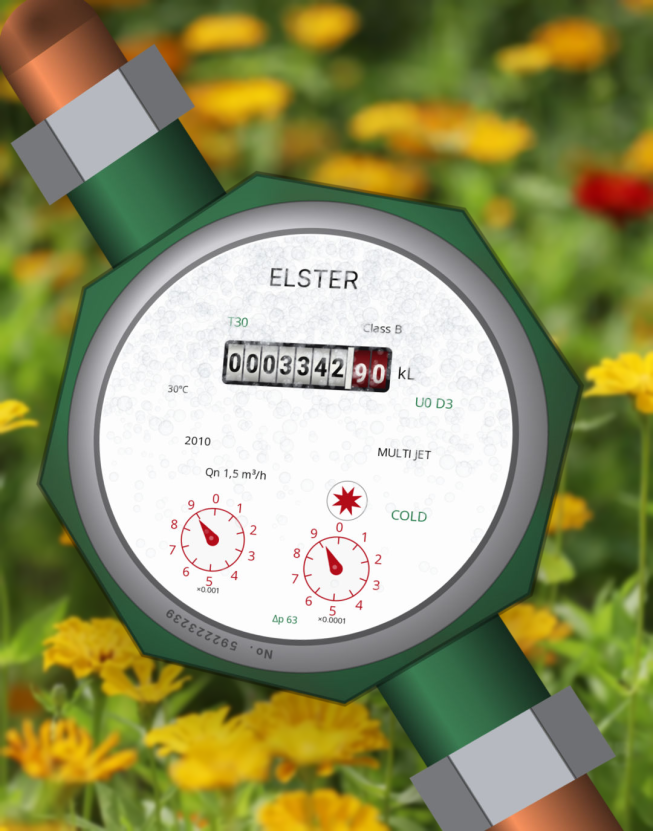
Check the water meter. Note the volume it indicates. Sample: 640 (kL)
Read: 3342.8989 (kL)
